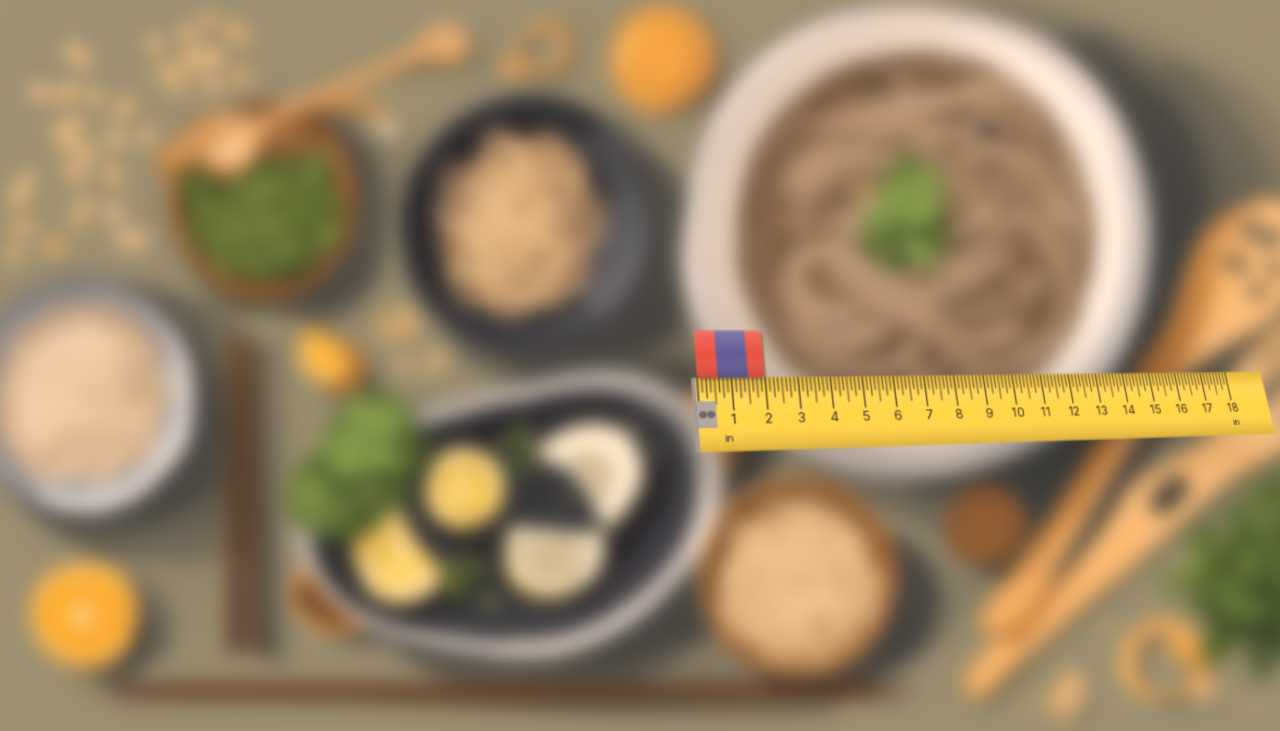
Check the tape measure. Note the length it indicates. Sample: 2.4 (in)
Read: 2 (in)
